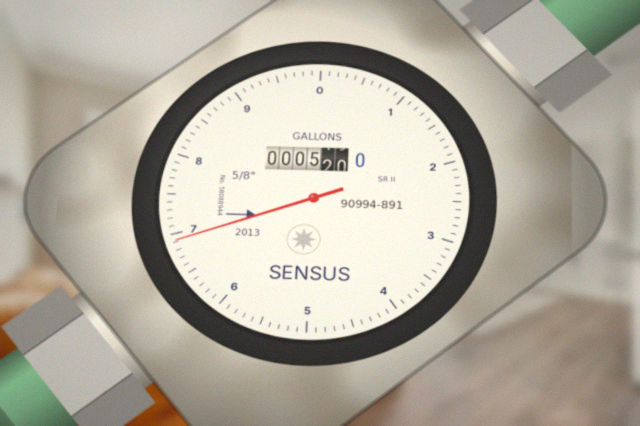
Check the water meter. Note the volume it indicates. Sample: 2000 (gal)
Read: 5196.9 (gal)
